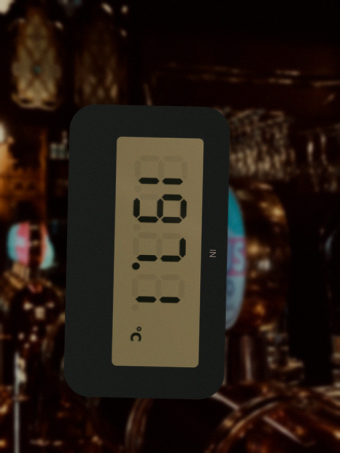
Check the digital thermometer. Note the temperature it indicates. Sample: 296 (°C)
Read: 197.1 (°C)
